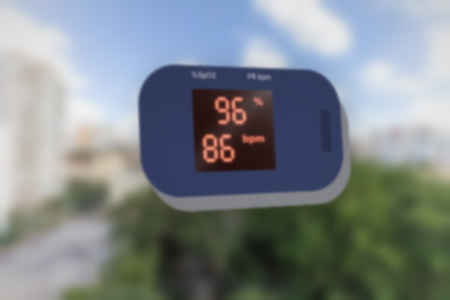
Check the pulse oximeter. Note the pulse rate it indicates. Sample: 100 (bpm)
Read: 86 (bpm)
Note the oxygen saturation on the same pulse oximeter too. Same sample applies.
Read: 96 (%)
